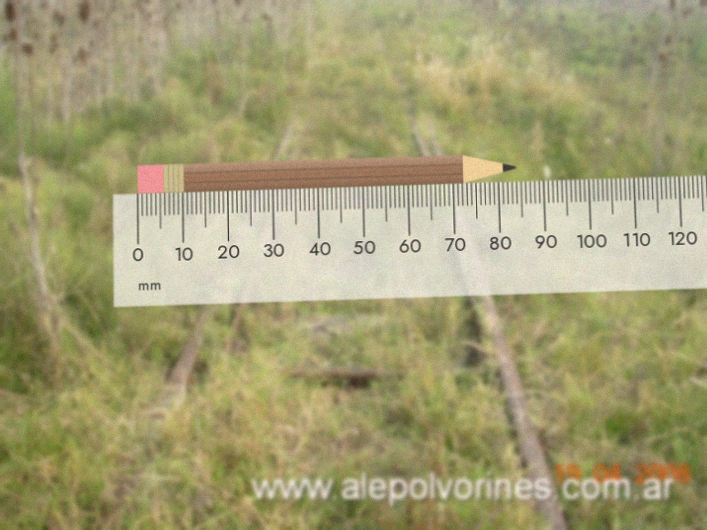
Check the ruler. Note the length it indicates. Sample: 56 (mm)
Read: 84 (mm)
